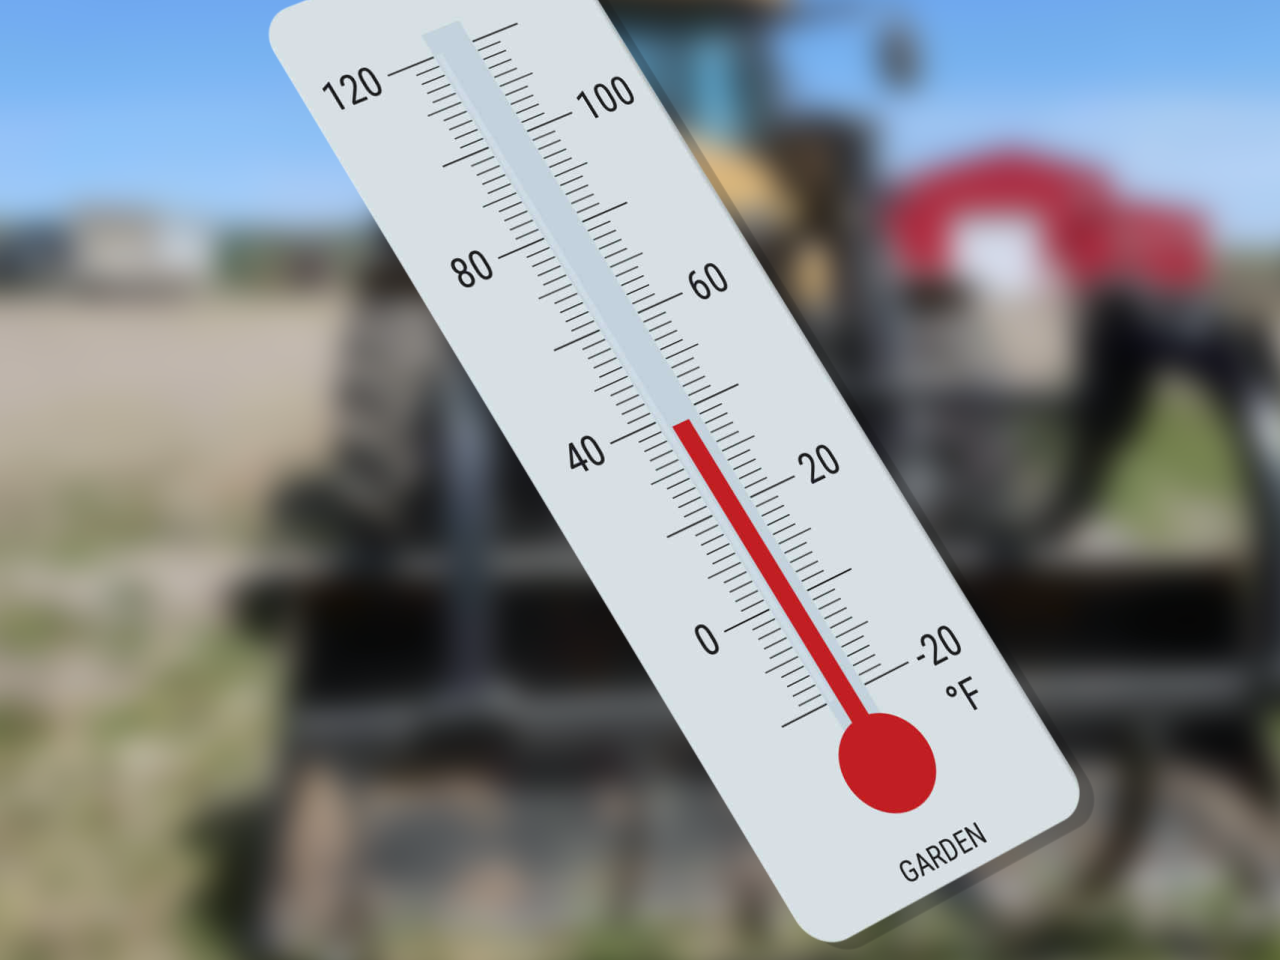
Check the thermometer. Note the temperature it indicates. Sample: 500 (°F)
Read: 38 (°F)
